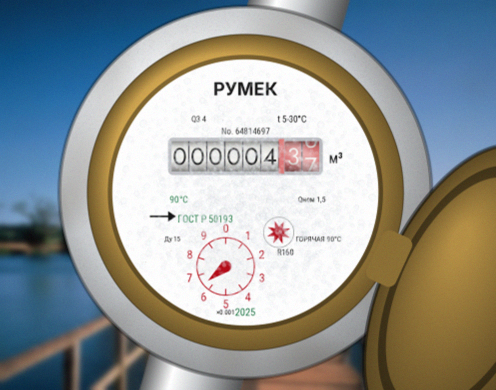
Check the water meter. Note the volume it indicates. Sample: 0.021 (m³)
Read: 4.366 (m³)
